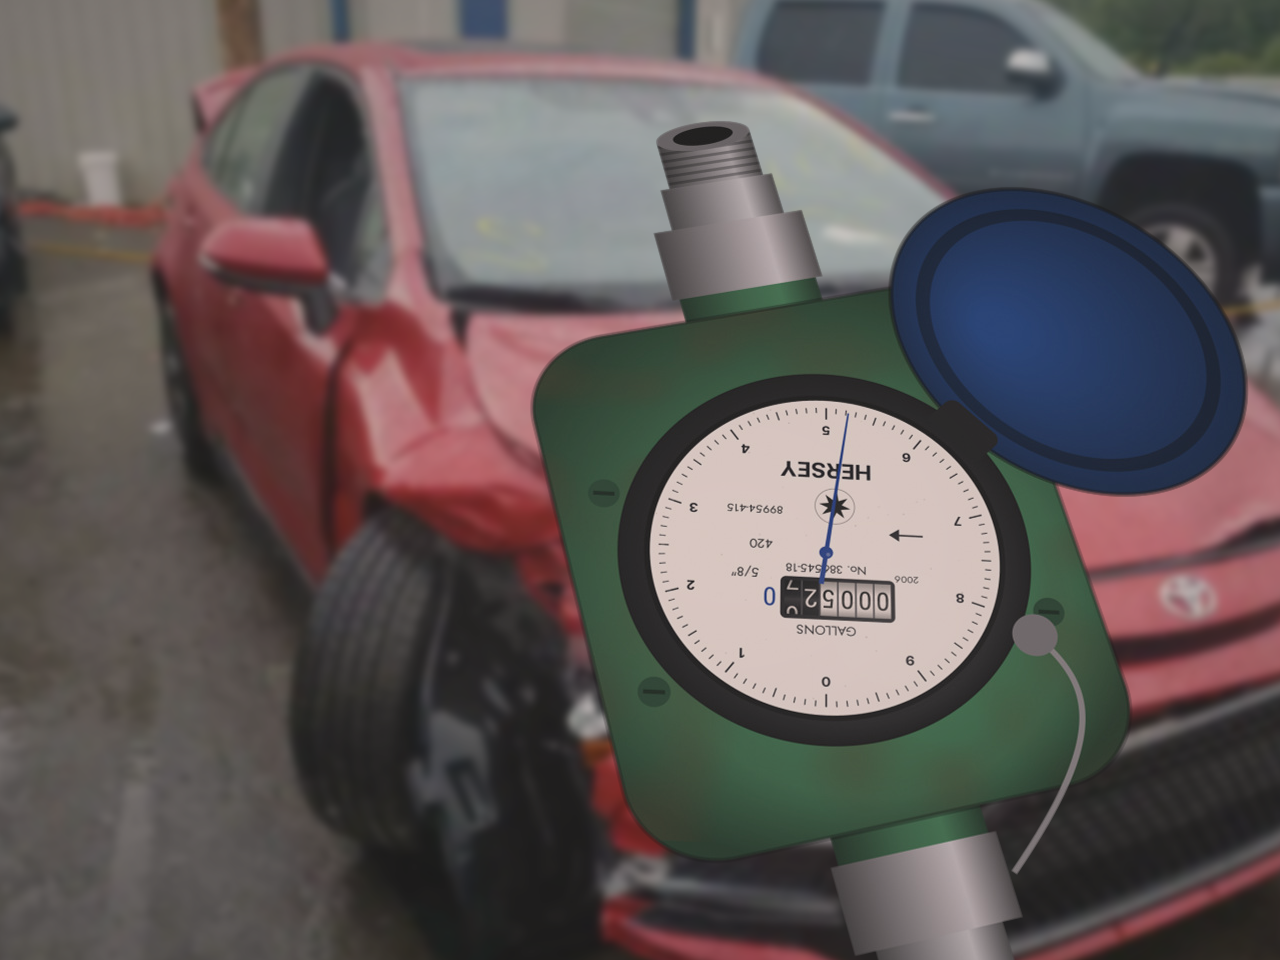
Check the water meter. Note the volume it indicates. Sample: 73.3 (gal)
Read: 5265.2 (gal)
